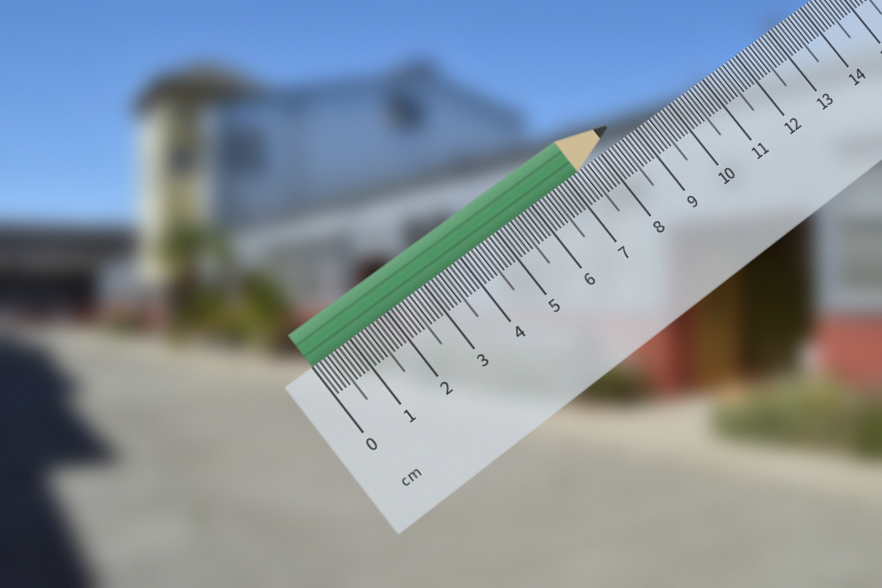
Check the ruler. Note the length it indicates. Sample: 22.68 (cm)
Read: 8.5 (cm)
